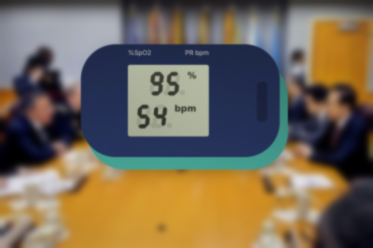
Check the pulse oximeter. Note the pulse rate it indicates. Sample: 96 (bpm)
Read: 54 (bpm)
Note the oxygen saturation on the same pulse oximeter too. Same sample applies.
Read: 95 (%)
